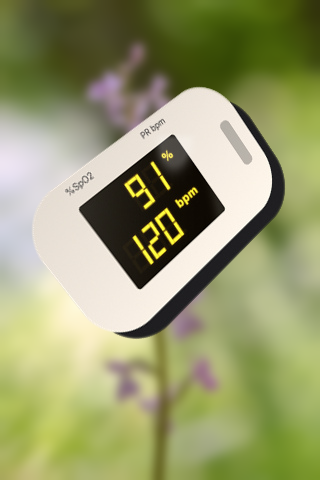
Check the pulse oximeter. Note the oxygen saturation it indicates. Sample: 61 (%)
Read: 91 (%)
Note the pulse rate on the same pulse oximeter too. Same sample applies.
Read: 120 (bpm)
